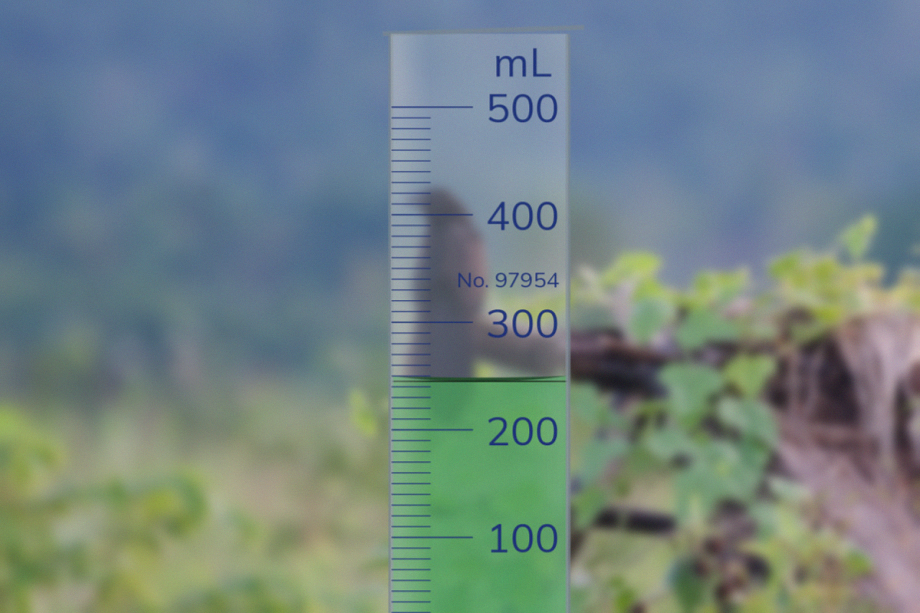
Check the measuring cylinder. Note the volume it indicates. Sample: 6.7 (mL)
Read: 245 (mL)
